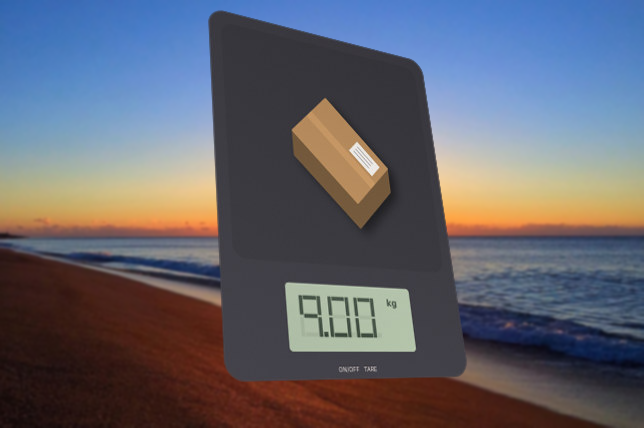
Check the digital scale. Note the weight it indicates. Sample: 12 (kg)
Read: 9.00 (kg)
